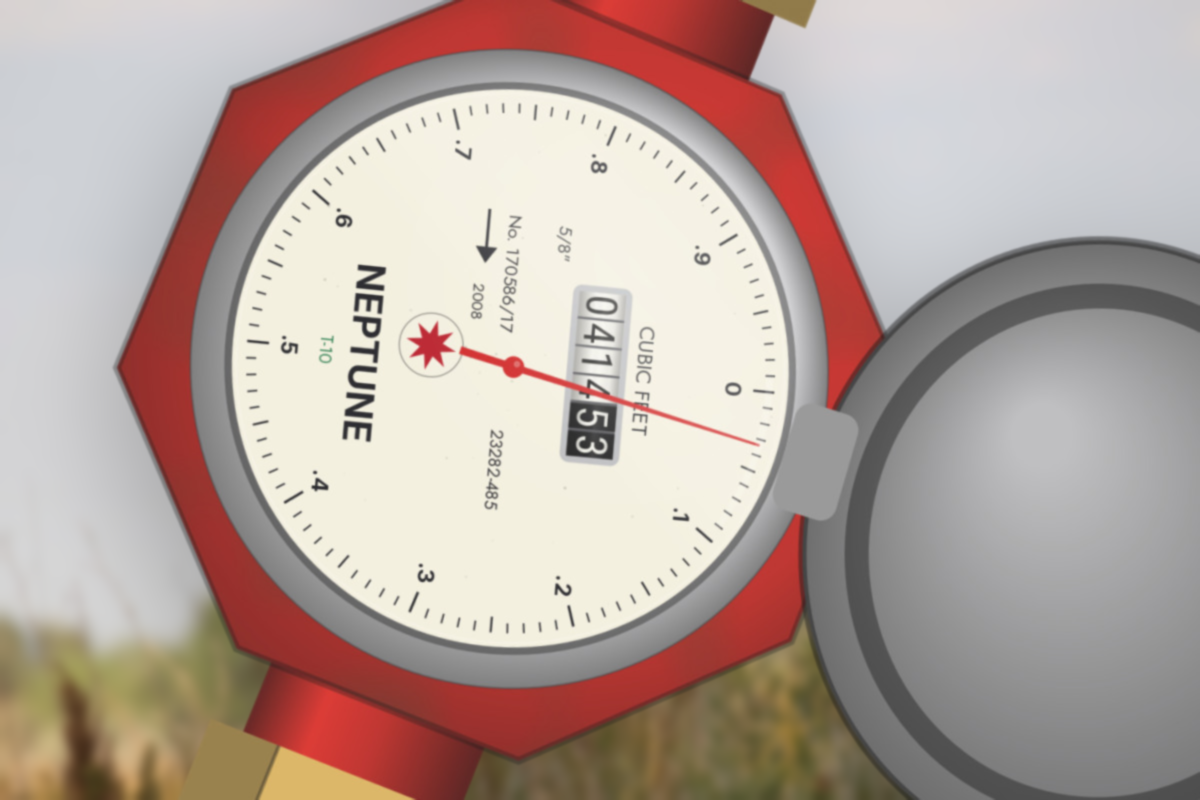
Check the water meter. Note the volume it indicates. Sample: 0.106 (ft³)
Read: 41453.03 (ft³)
